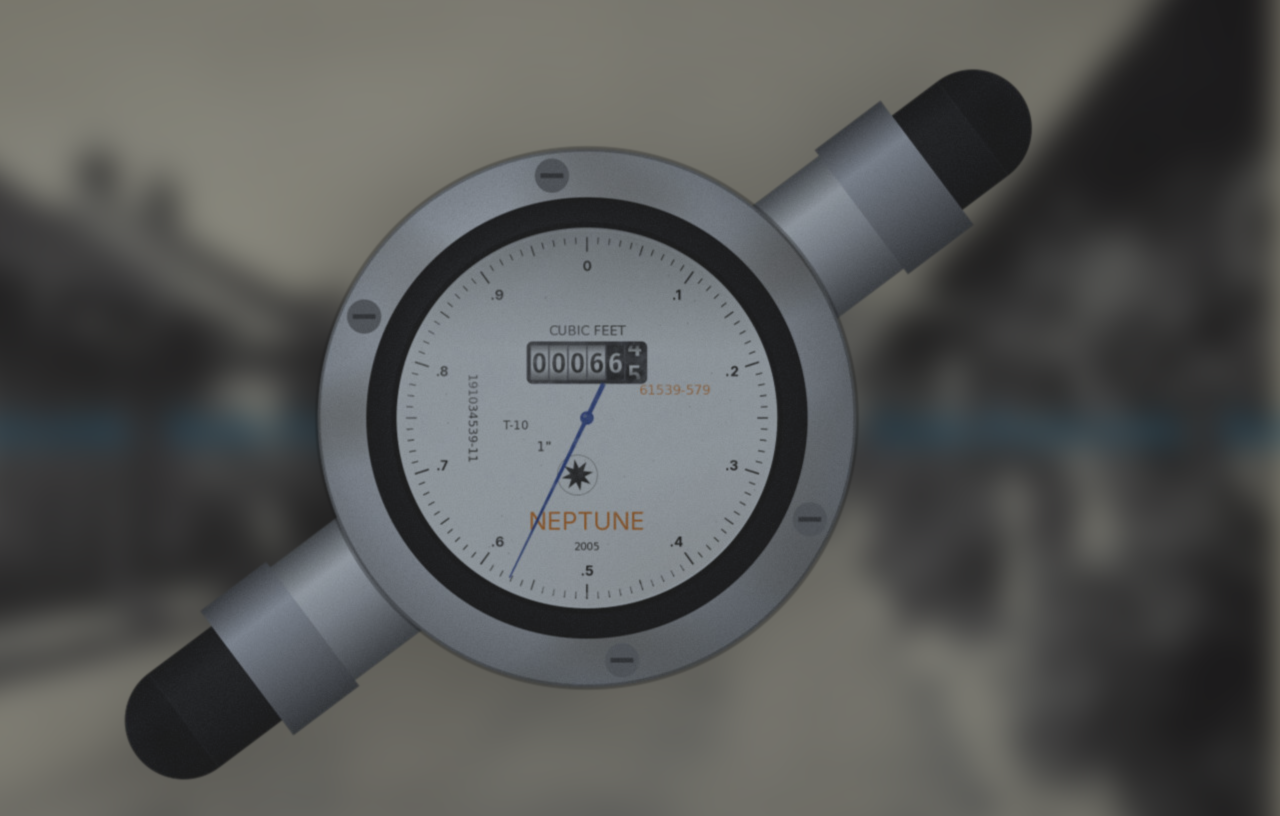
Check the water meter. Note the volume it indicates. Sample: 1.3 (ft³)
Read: 664.57 (ft³)
